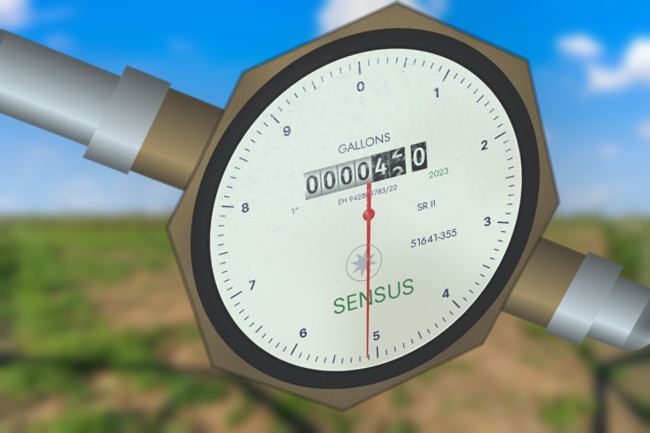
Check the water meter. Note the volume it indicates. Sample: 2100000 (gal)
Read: 425.1 (gal)
